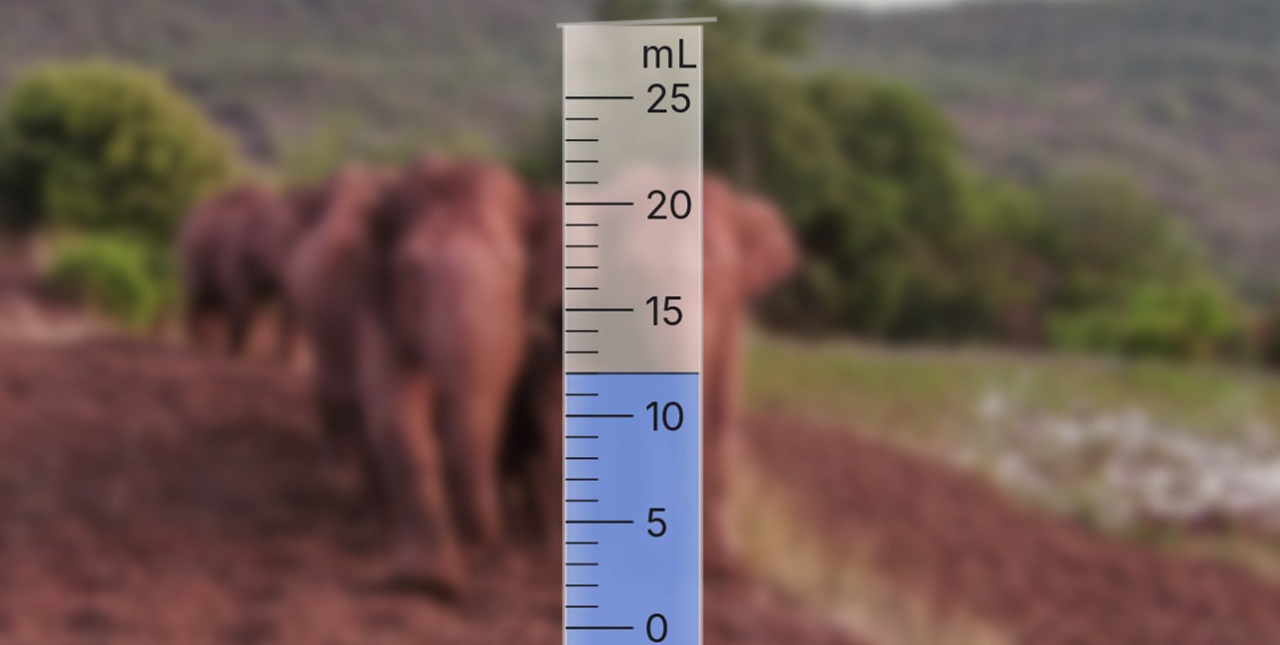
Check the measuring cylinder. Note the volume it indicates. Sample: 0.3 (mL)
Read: 12 (mL)
